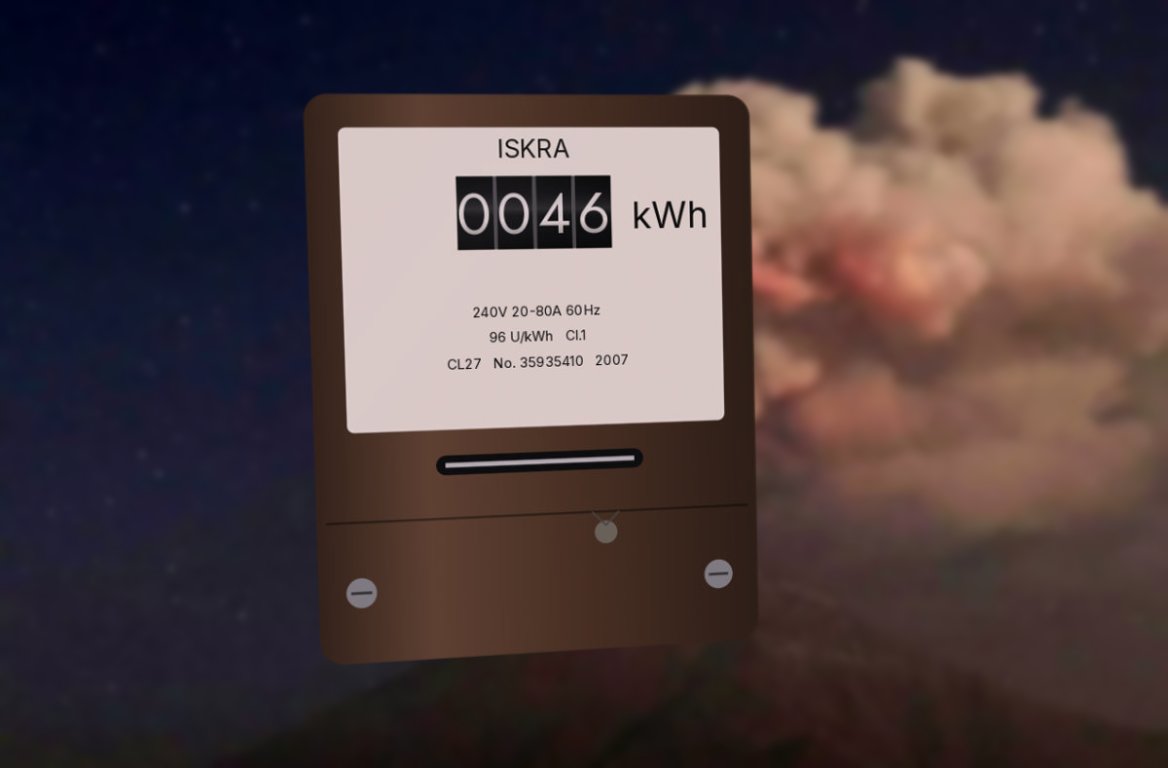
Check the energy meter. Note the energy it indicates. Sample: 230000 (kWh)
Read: 46 (kWh)
